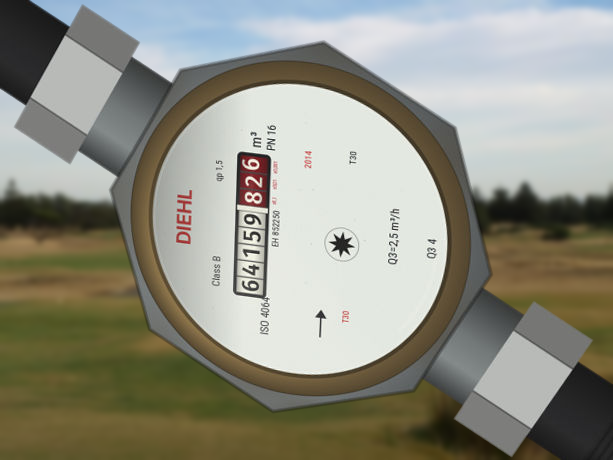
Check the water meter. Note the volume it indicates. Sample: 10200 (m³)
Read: 64159.826 (m³)
